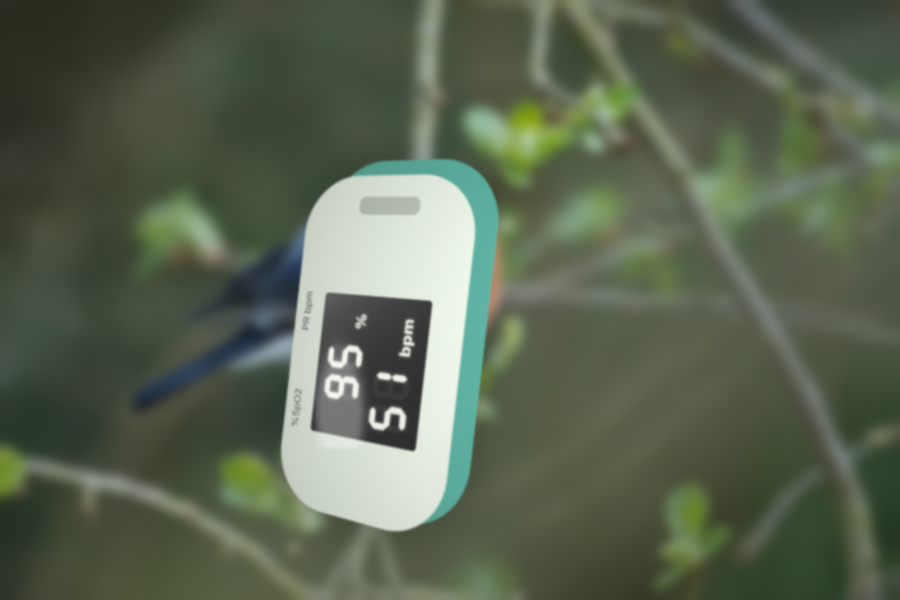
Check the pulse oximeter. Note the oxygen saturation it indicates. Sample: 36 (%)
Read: 95 (%)
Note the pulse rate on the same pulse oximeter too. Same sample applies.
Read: 51 (bpm)
